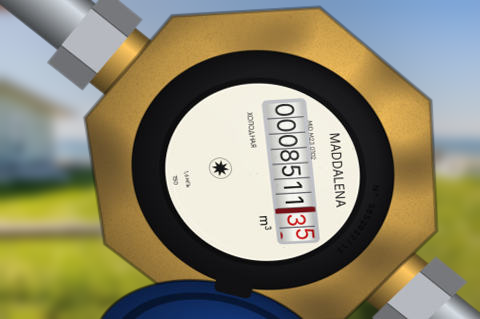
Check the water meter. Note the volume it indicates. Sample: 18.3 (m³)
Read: 8511.35 (m³)
